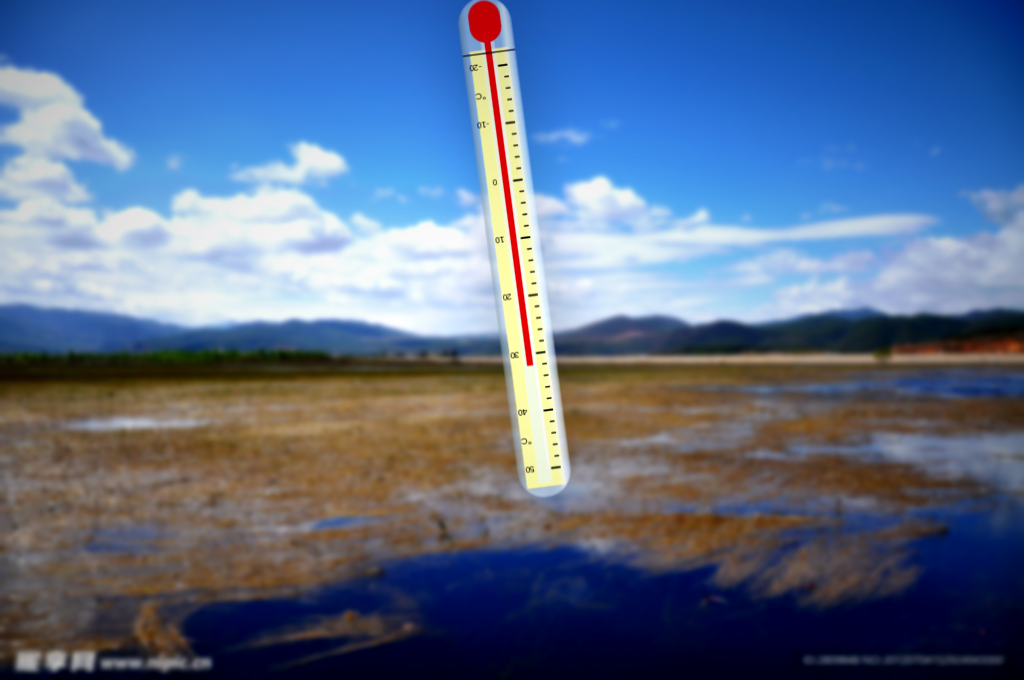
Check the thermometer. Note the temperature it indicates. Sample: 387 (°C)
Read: 32 (°C)
